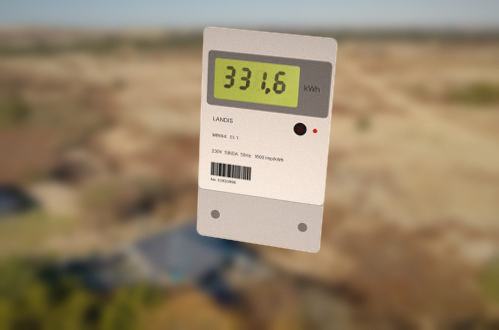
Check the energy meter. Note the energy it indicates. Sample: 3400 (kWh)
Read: 331.6 (kWh)
